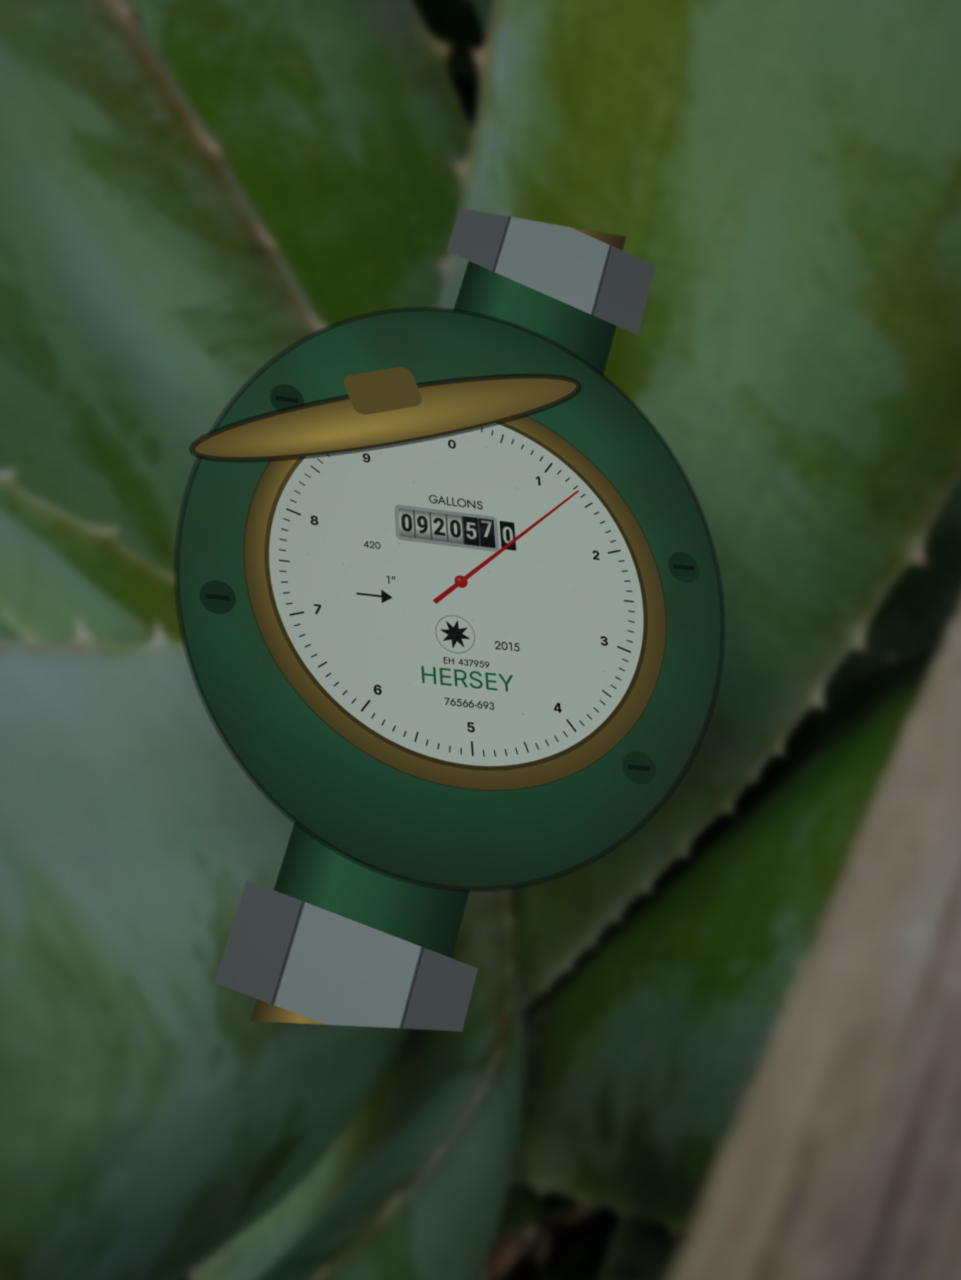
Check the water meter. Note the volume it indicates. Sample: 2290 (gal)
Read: 920571.3 (gal)
